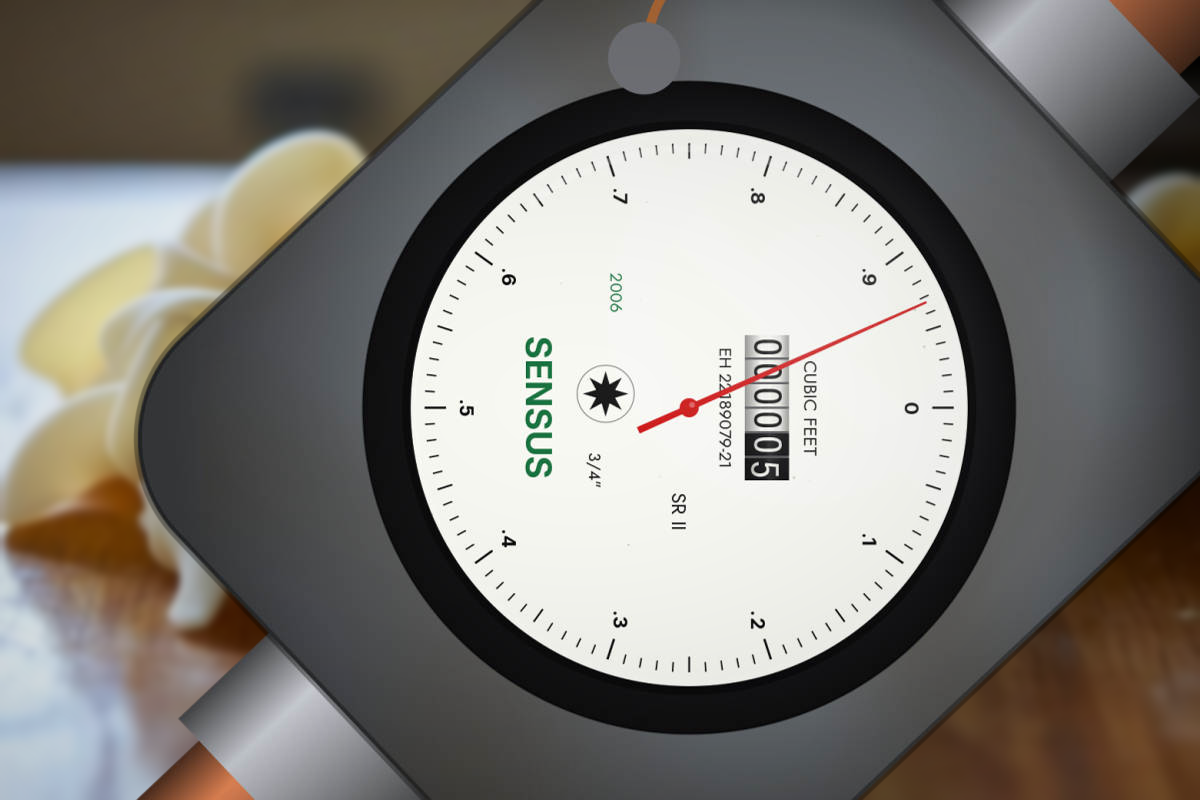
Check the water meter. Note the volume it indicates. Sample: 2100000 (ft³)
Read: 4.93 (ft³)
